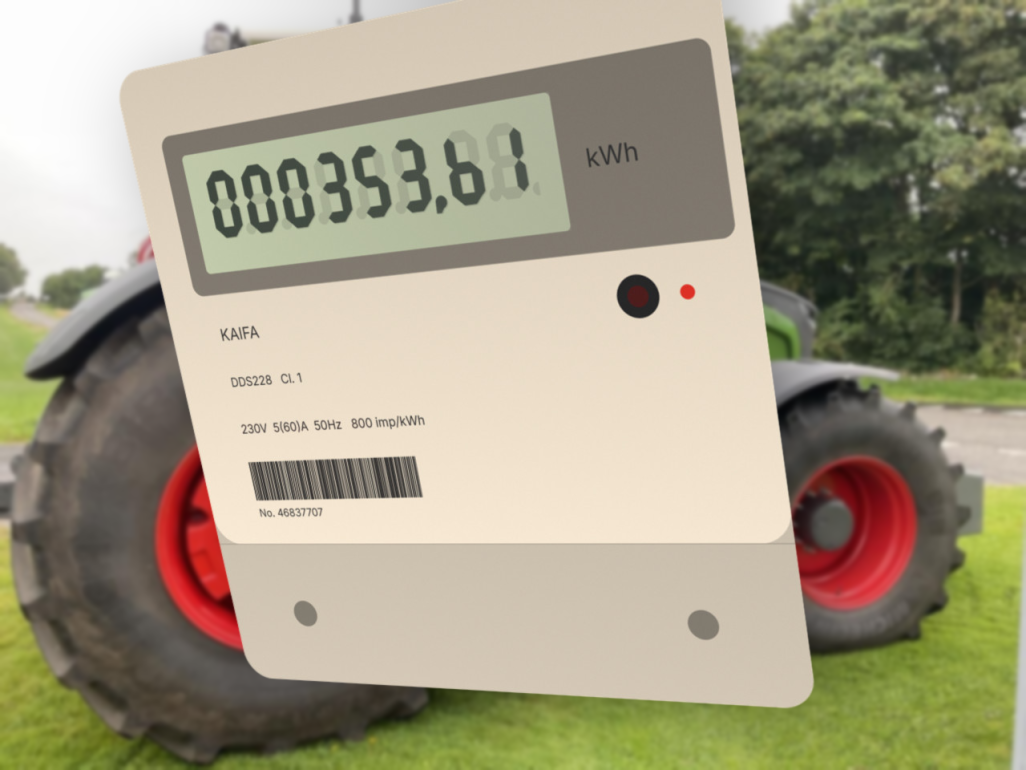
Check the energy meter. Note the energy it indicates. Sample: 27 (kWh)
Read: 353.61 (kWh)
